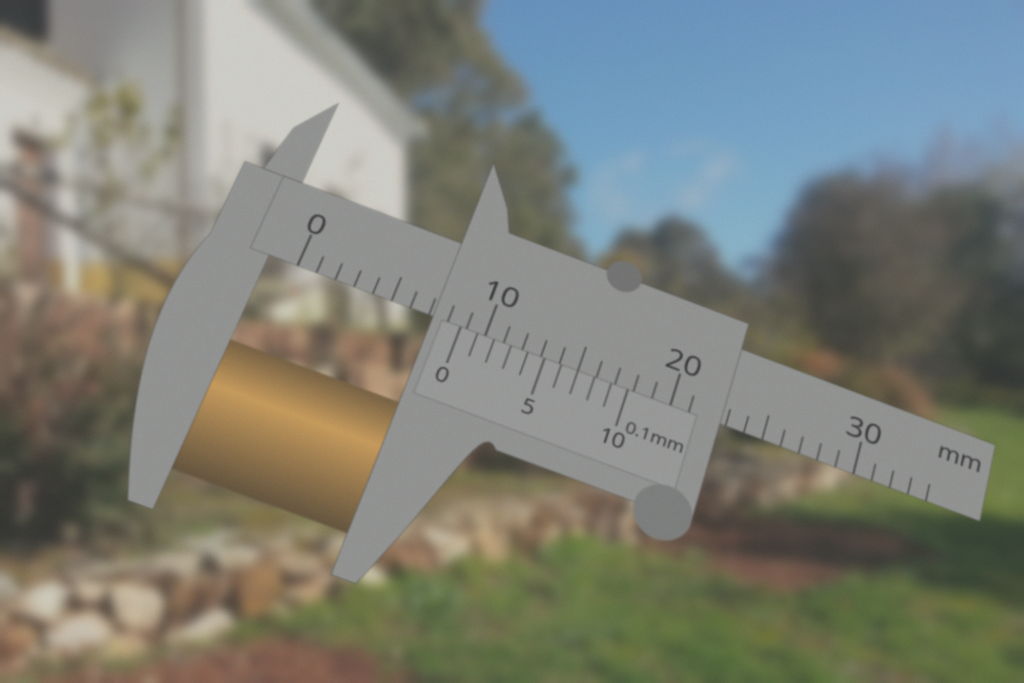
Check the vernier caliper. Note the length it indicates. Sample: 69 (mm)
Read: 8.7 (mm)
